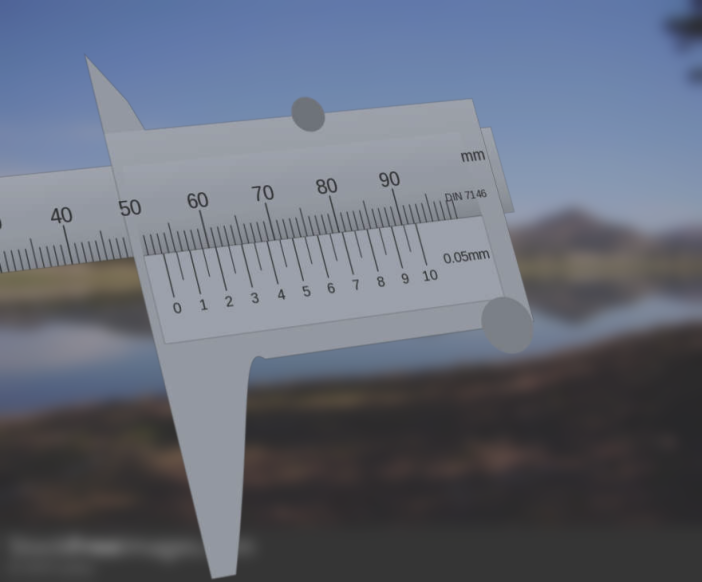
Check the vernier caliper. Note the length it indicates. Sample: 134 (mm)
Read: 53.2 (mm)
